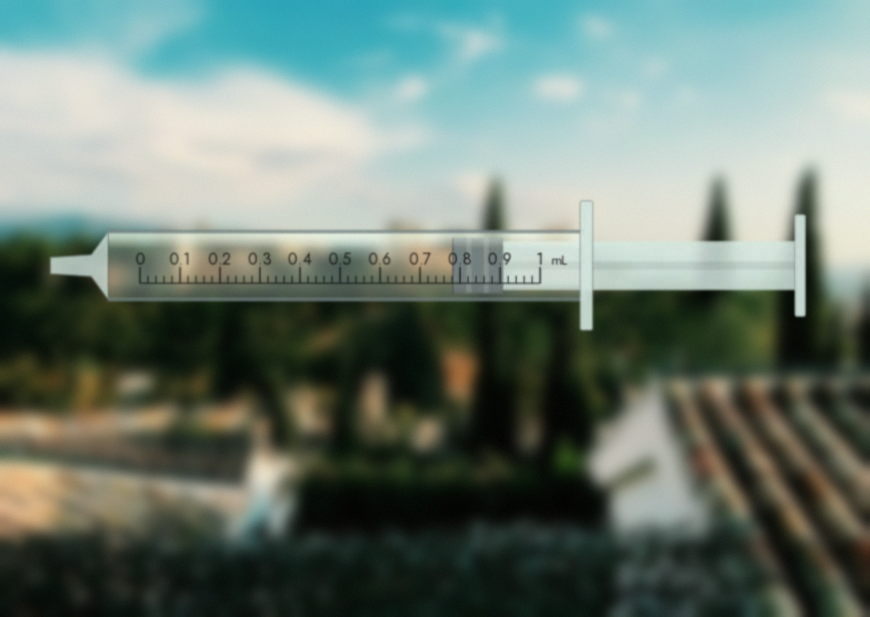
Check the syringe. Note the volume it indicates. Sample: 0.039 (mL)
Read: 0.78 (mL)
